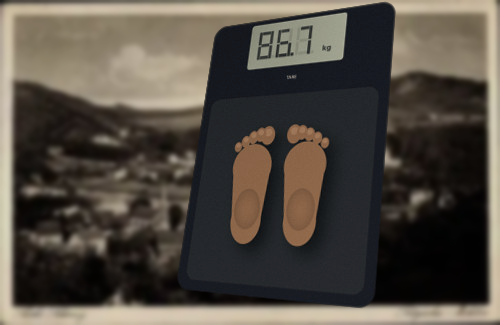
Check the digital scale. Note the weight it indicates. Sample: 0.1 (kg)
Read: 86.7 (kg)
